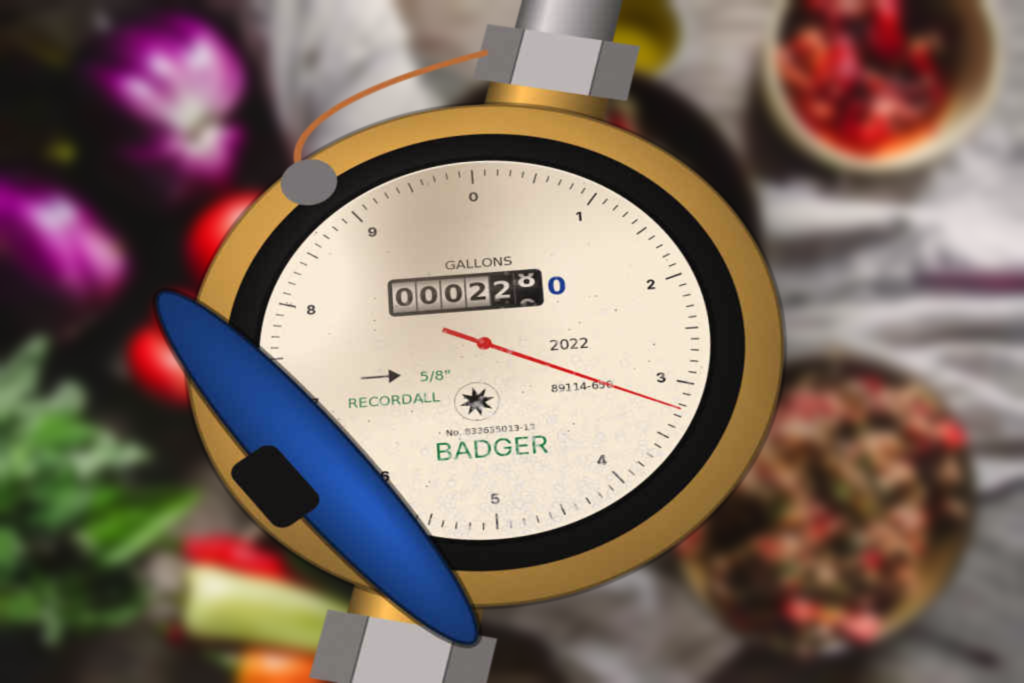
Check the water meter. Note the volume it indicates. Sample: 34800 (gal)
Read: 2283.2 (gal)
